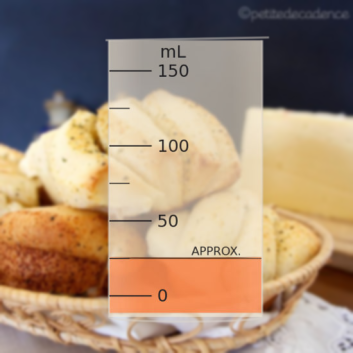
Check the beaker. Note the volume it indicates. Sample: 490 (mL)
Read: 25 (mL)
